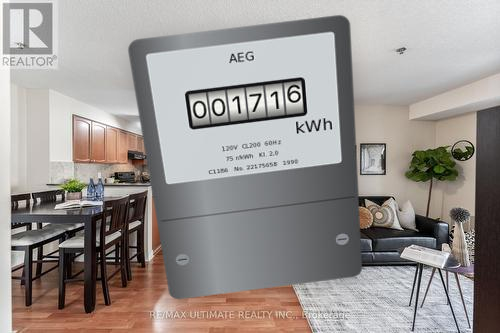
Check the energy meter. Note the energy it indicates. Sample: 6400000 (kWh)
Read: 1716 (kWh)
